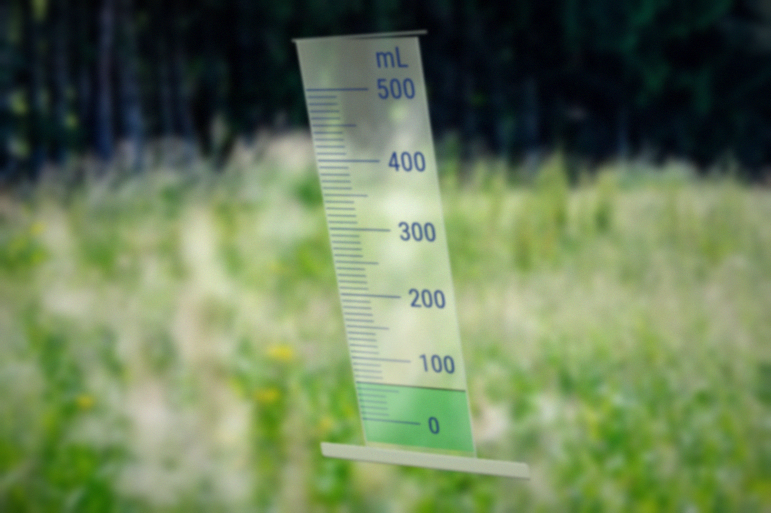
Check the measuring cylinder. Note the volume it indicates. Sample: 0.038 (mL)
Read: 60 (mL)
